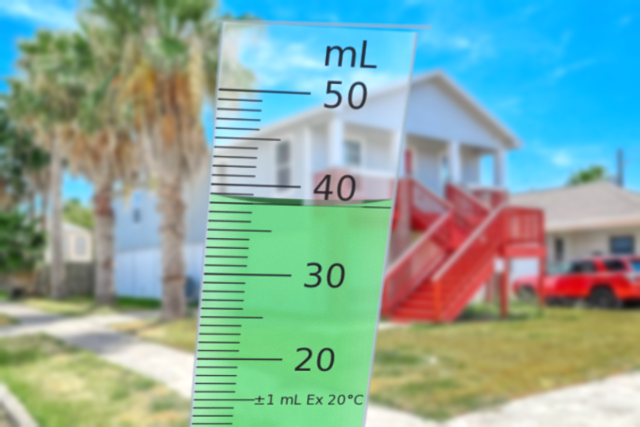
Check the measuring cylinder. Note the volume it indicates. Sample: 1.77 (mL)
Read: 38 (mL)
